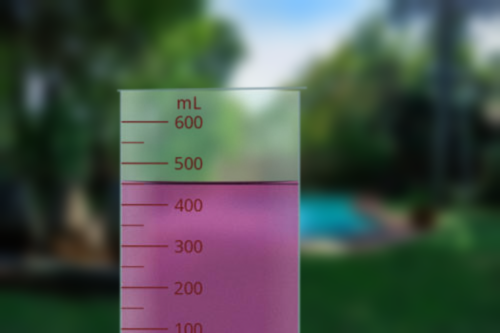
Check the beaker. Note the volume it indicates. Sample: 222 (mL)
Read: 450 (mL)
